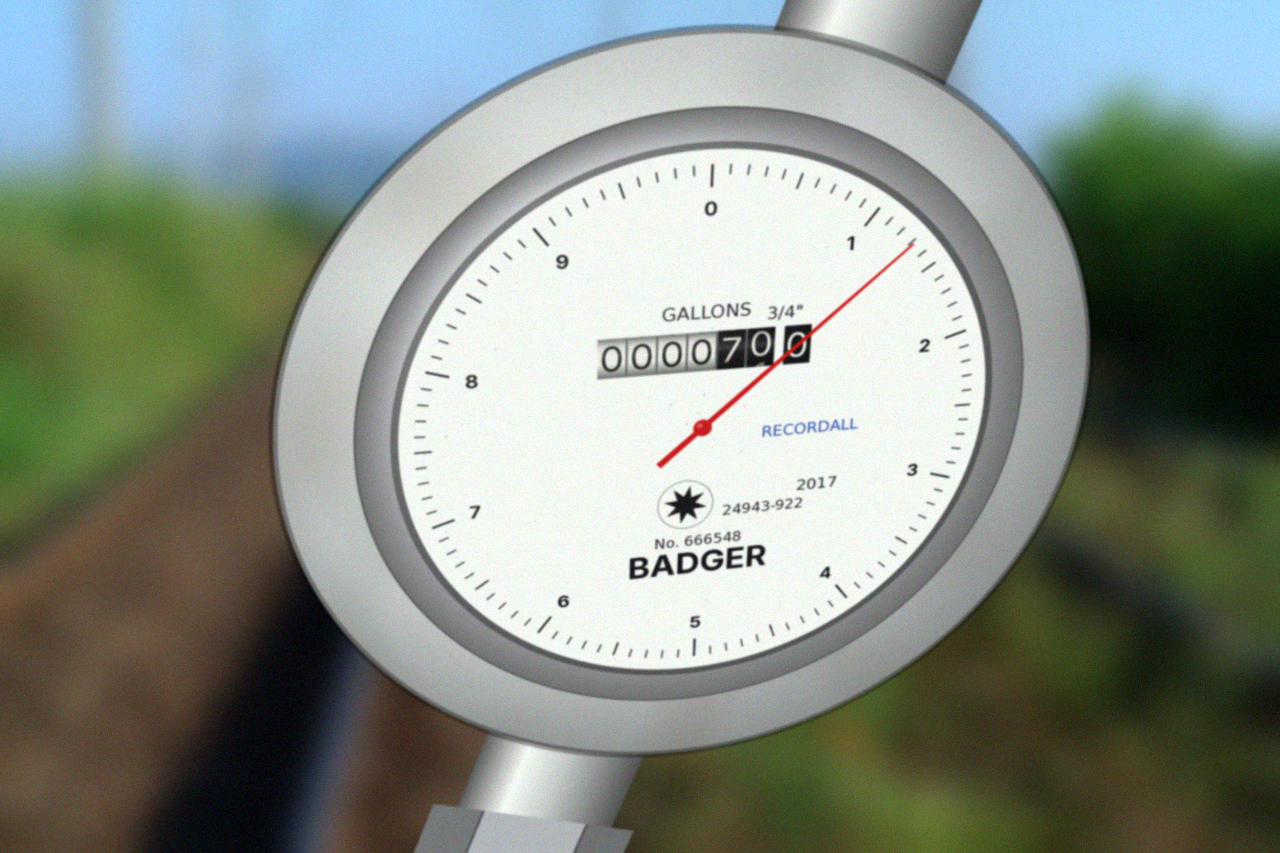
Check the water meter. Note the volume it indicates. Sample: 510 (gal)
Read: 701.3 (gal)
